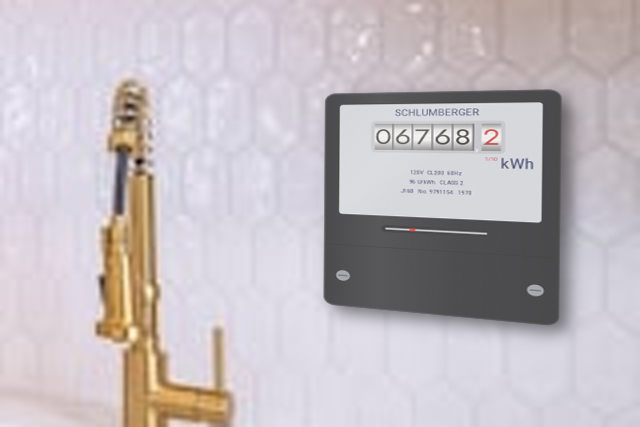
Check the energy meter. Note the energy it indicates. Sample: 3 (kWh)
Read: 6768.2 (kWh)
